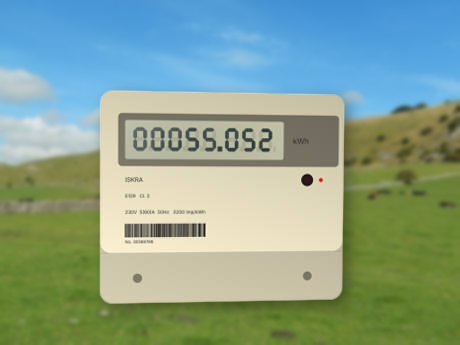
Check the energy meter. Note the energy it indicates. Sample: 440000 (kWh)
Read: 55.052 (kWh)
